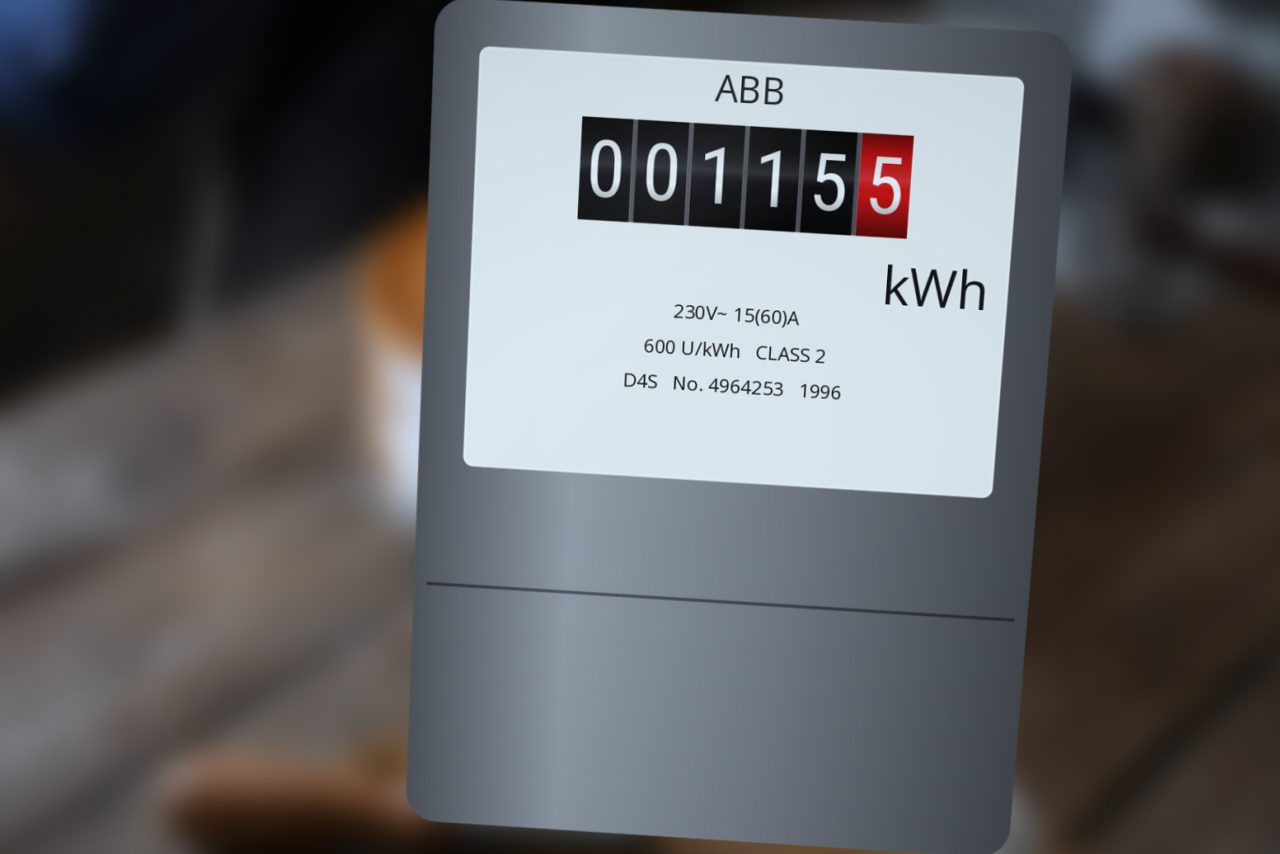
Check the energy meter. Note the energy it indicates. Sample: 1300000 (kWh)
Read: 115.5 (kWh)
